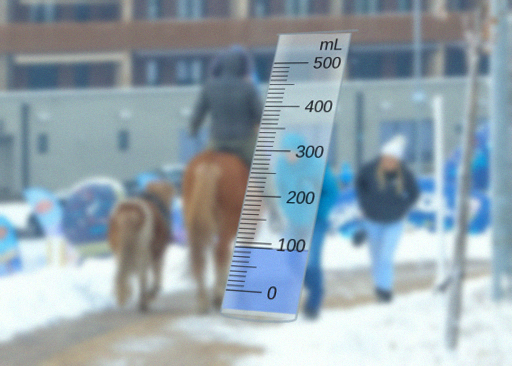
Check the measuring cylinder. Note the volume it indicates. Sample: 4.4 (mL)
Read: 90 (mL)
